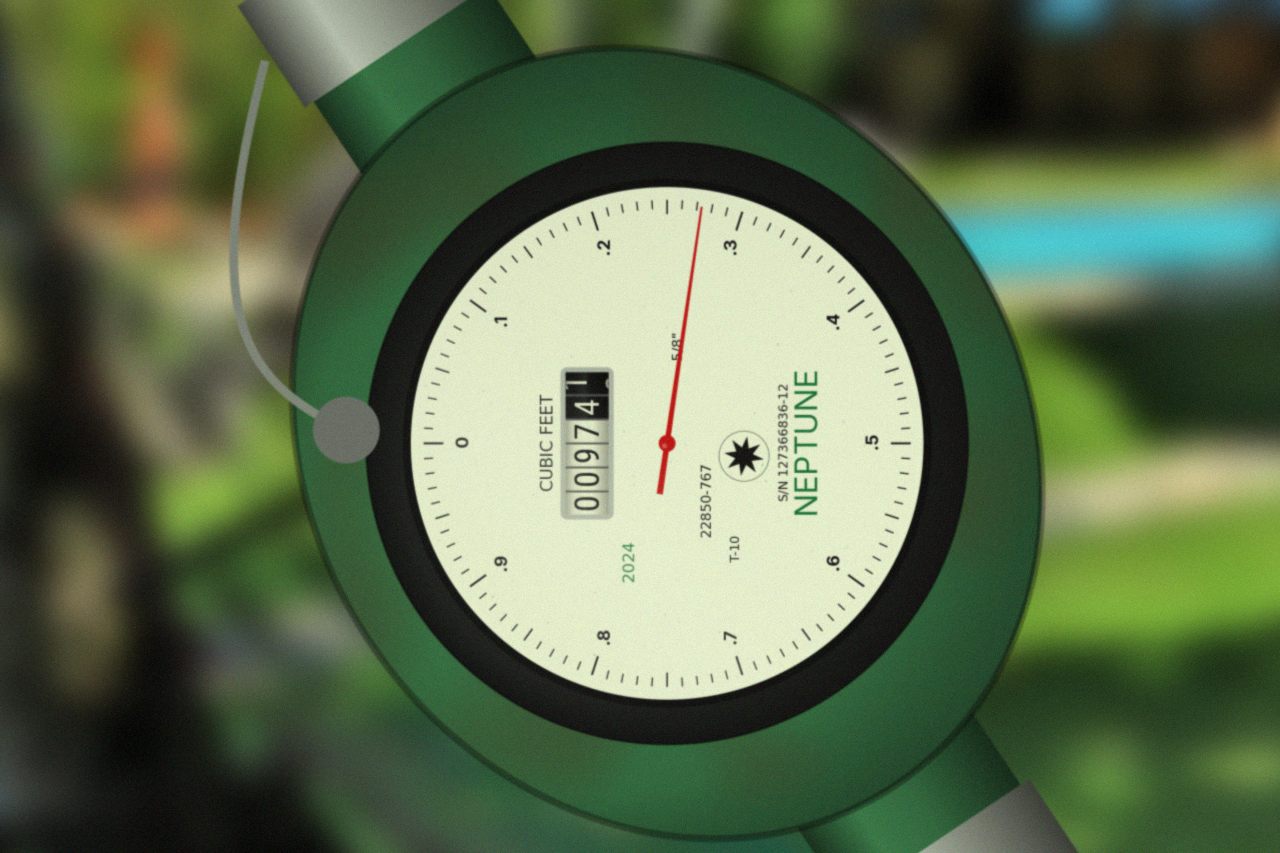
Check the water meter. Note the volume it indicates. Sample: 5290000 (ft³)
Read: 9741.27 (ft³)
